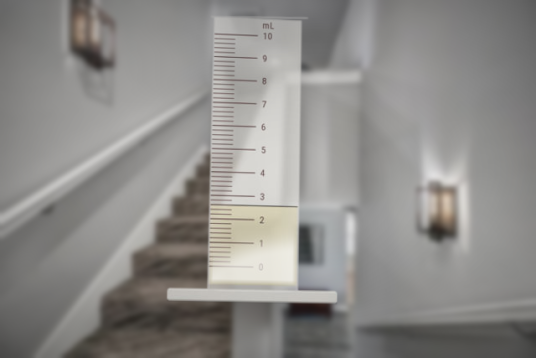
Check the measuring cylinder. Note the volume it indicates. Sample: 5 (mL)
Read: 2.6 (mL)
